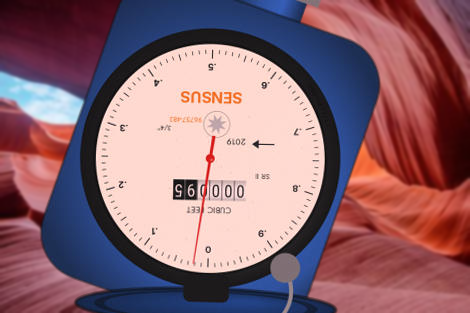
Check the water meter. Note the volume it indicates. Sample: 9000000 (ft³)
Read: 95.02 (ft³)
